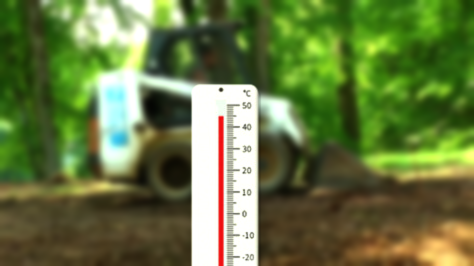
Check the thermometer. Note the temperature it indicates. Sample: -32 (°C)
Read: 45 (°C)
